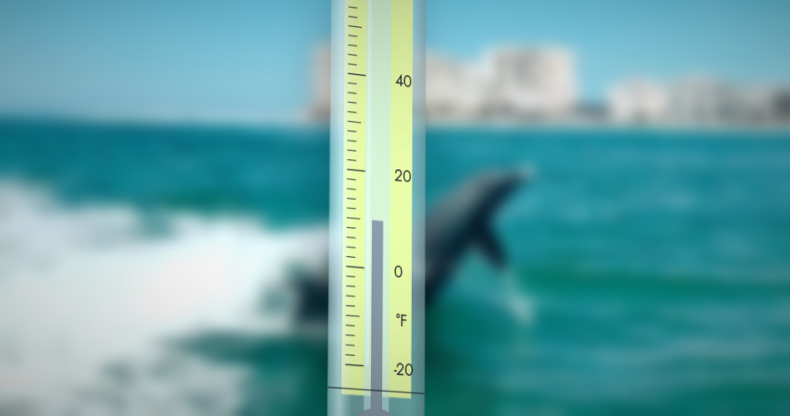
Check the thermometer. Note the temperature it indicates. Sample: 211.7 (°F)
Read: 10 (°F)
